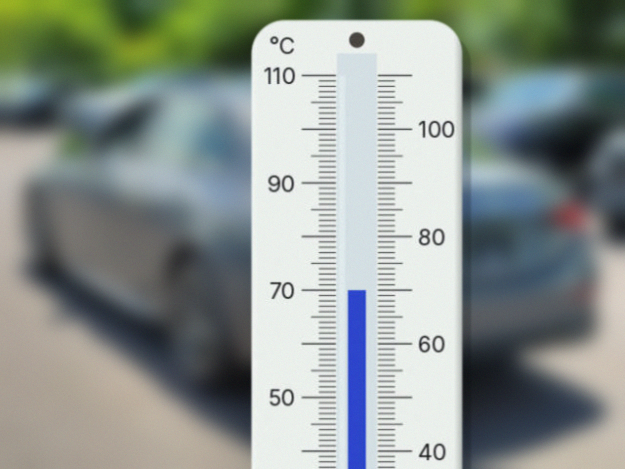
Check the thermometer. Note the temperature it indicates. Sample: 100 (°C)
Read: 70 (°C)
